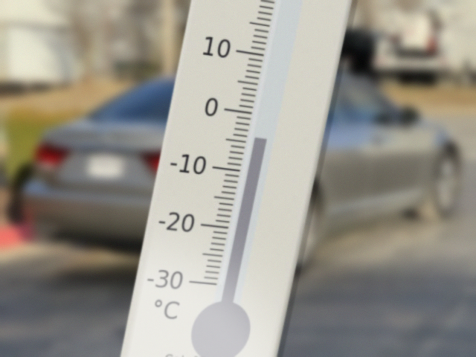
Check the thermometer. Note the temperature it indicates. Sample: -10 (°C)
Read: -4 (°C)
